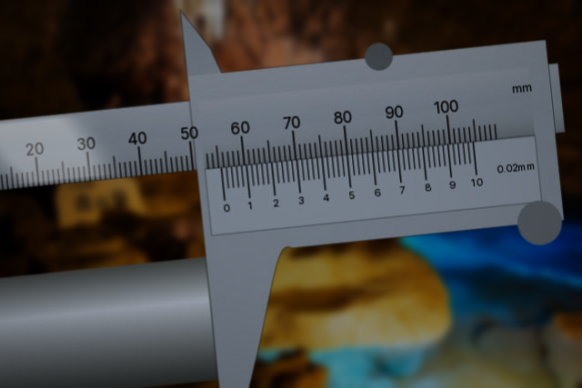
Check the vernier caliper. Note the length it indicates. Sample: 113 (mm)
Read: 55.5 (mm)
